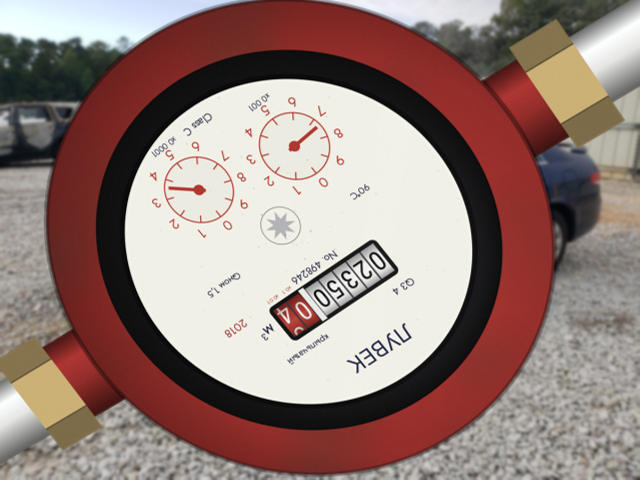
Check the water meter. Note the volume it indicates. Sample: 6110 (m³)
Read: 2350.0373 (m³)
